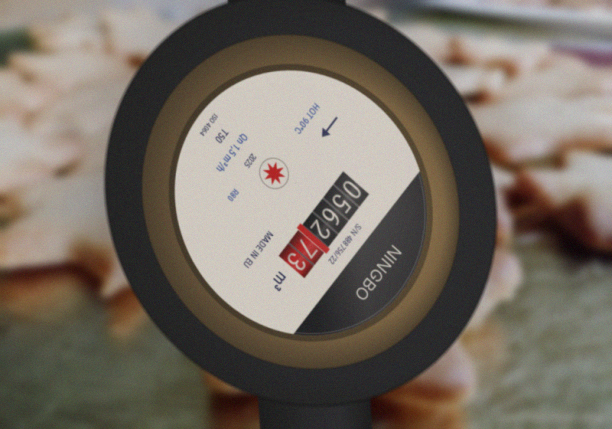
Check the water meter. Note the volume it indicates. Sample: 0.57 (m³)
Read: 562.73 (m³)
